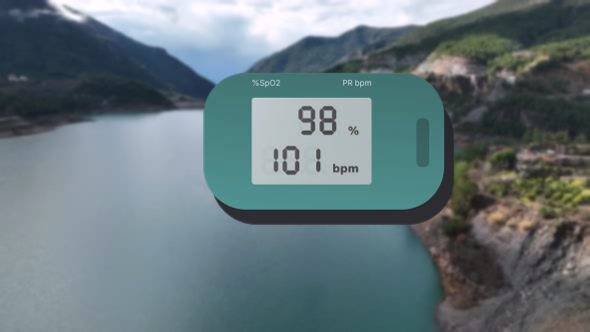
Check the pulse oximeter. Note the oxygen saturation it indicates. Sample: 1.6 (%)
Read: 98 (%)
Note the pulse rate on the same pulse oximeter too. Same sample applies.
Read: 101 (bpm)
